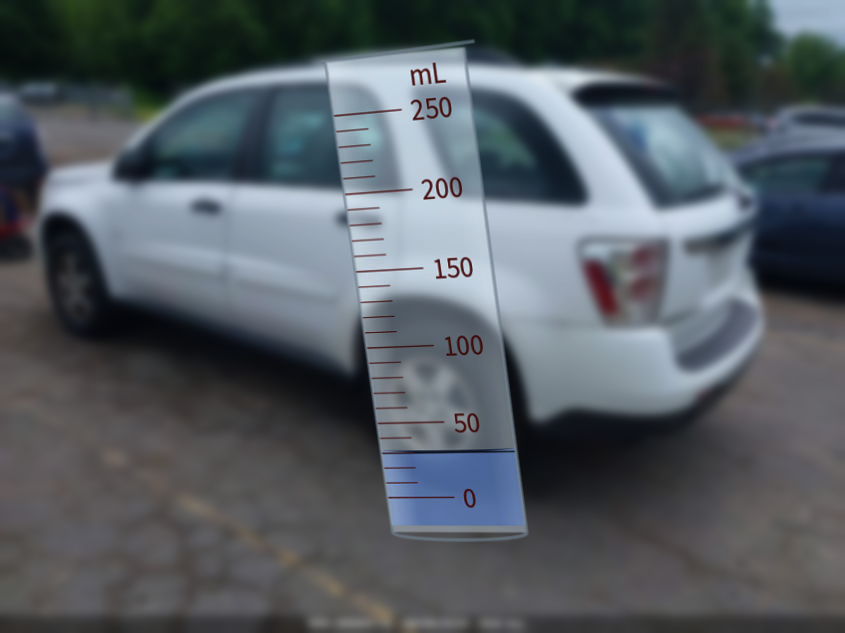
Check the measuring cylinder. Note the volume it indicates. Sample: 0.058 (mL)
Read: 30 (mL)
